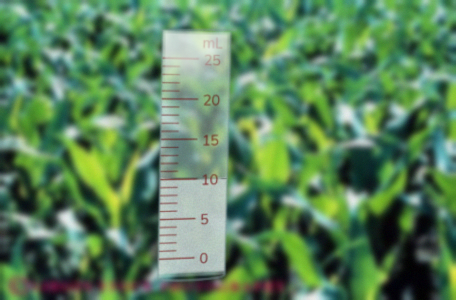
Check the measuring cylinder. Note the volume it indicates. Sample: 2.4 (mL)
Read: 10 (mL)
